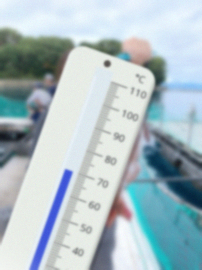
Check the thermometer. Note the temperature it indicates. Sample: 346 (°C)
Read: 70 (°C)
